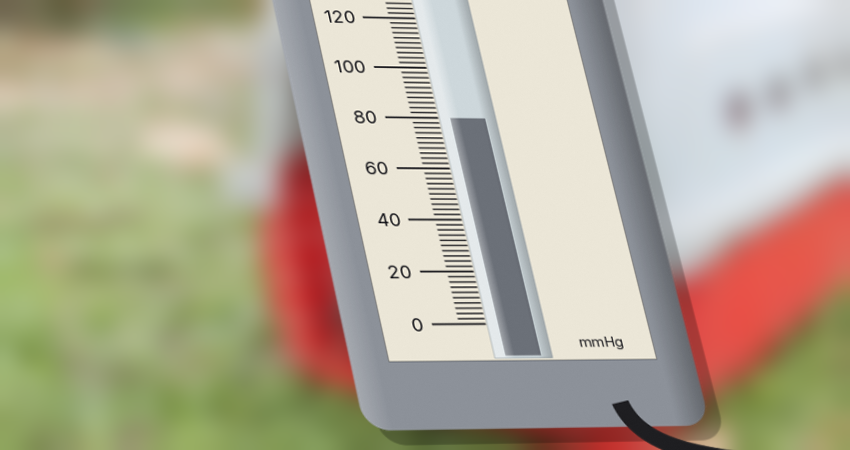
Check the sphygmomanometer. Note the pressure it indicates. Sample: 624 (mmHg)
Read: 80 (mmHg)
